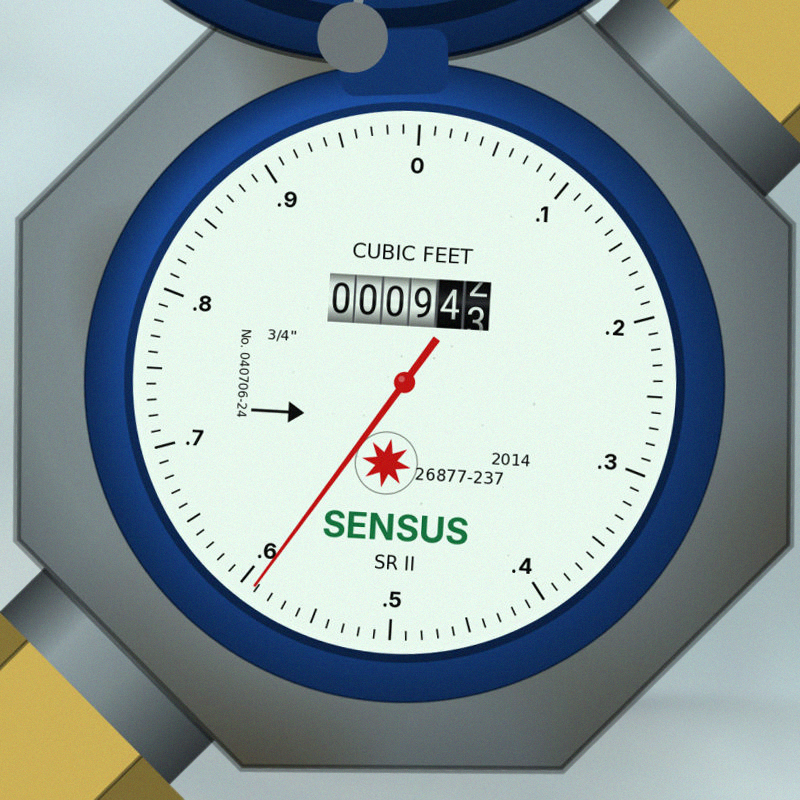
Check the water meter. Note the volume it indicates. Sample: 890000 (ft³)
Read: 942.59 (ft³)
